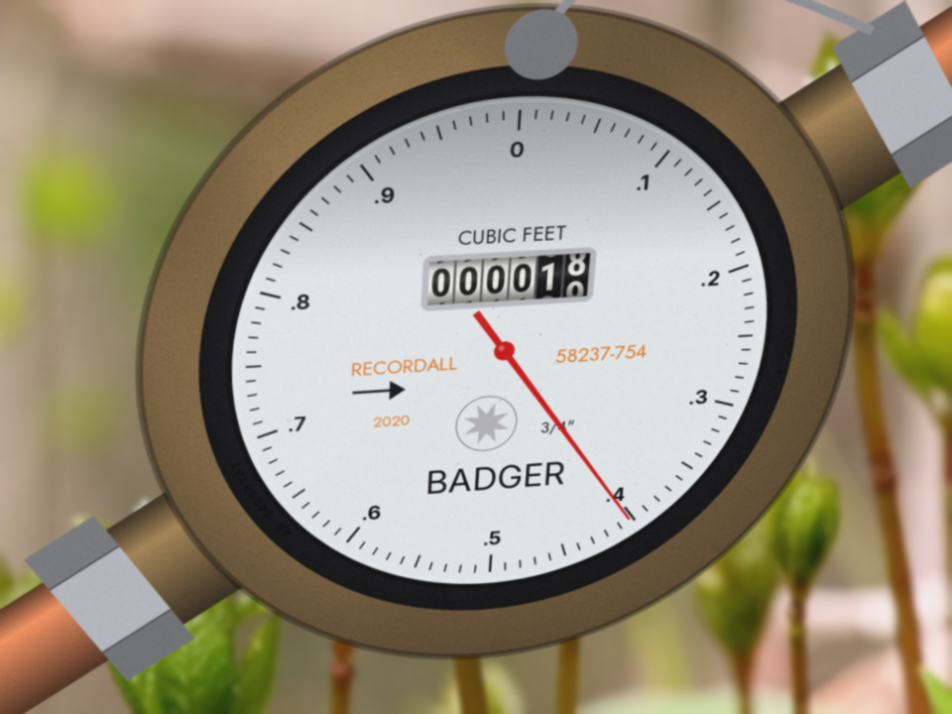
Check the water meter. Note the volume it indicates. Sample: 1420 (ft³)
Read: 18.40 (ft³)
